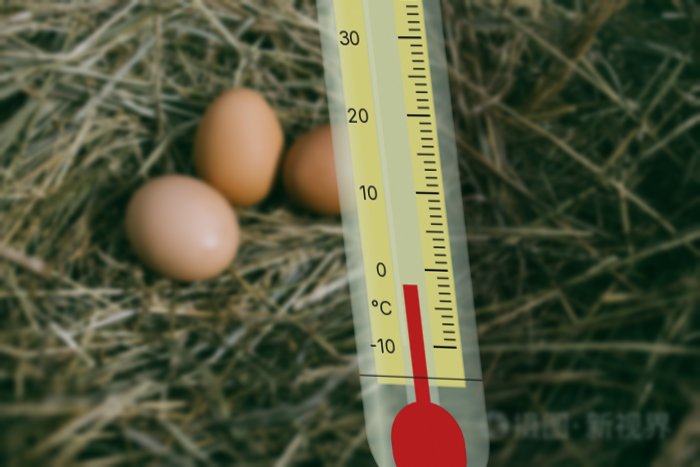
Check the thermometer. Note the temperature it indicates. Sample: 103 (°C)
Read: -2 (°C)
